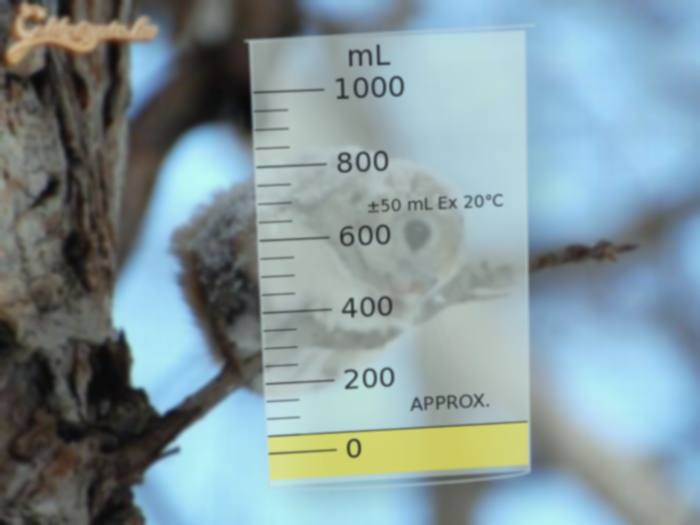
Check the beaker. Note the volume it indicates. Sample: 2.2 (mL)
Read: 50 (mL)
